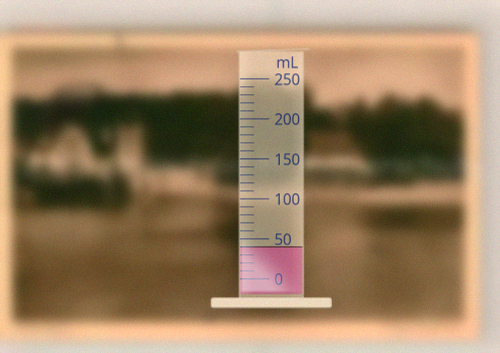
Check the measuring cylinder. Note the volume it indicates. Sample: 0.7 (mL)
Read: 40 (mL)
